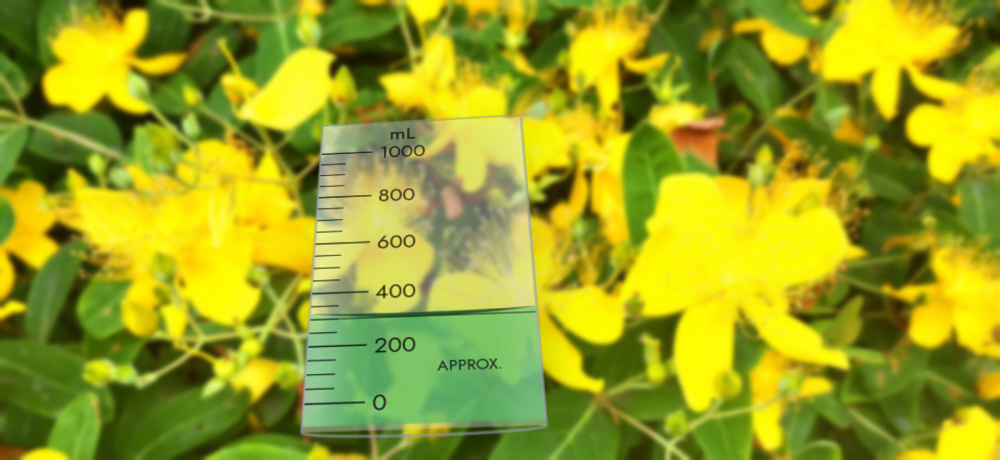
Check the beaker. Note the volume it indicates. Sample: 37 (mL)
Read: 300 (mL)
